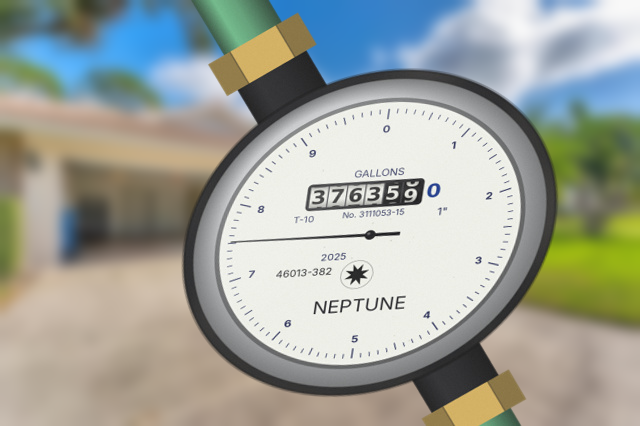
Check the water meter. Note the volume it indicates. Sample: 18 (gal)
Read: 3763587.5 (gal)
